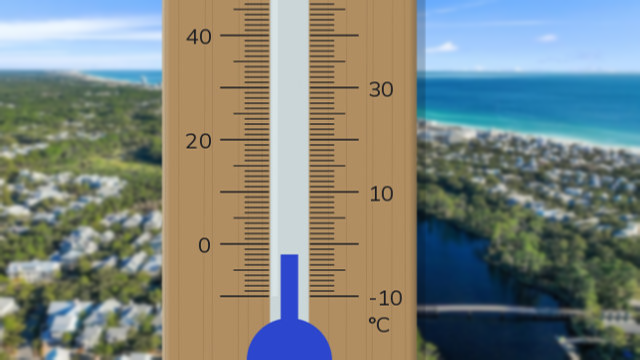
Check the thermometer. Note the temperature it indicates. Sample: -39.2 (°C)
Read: -2 (°C)
